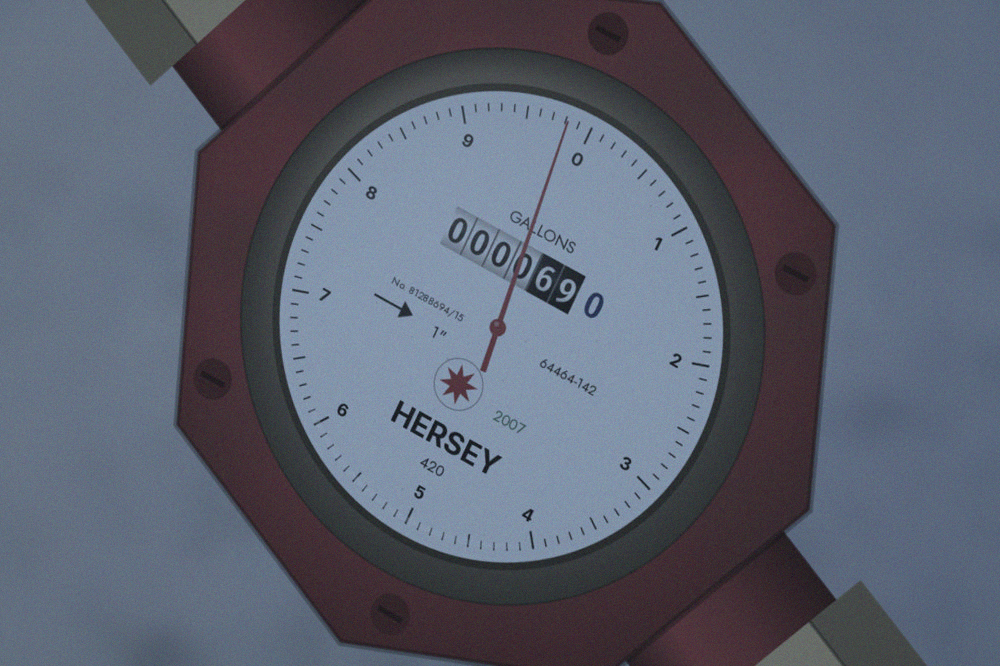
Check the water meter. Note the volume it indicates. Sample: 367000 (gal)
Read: 689.8 (gal)
